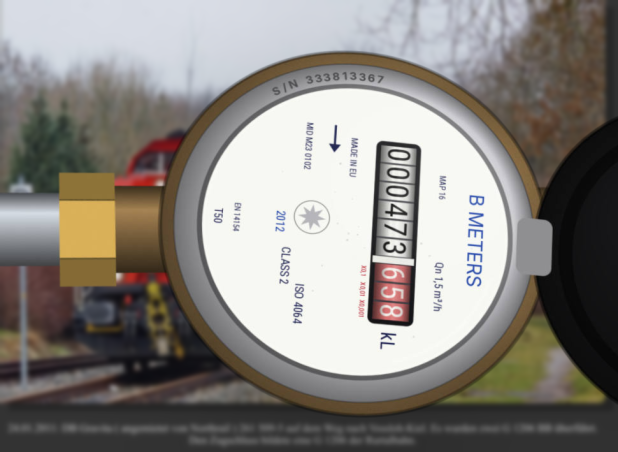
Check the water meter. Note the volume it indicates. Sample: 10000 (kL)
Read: 473.658 (kL)
